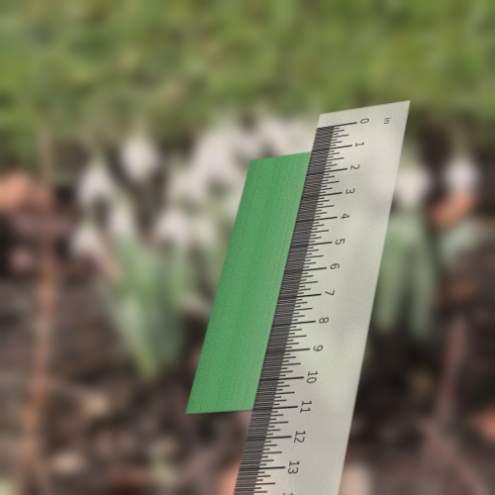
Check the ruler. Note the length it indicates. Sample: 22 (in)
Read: 10 (in)
